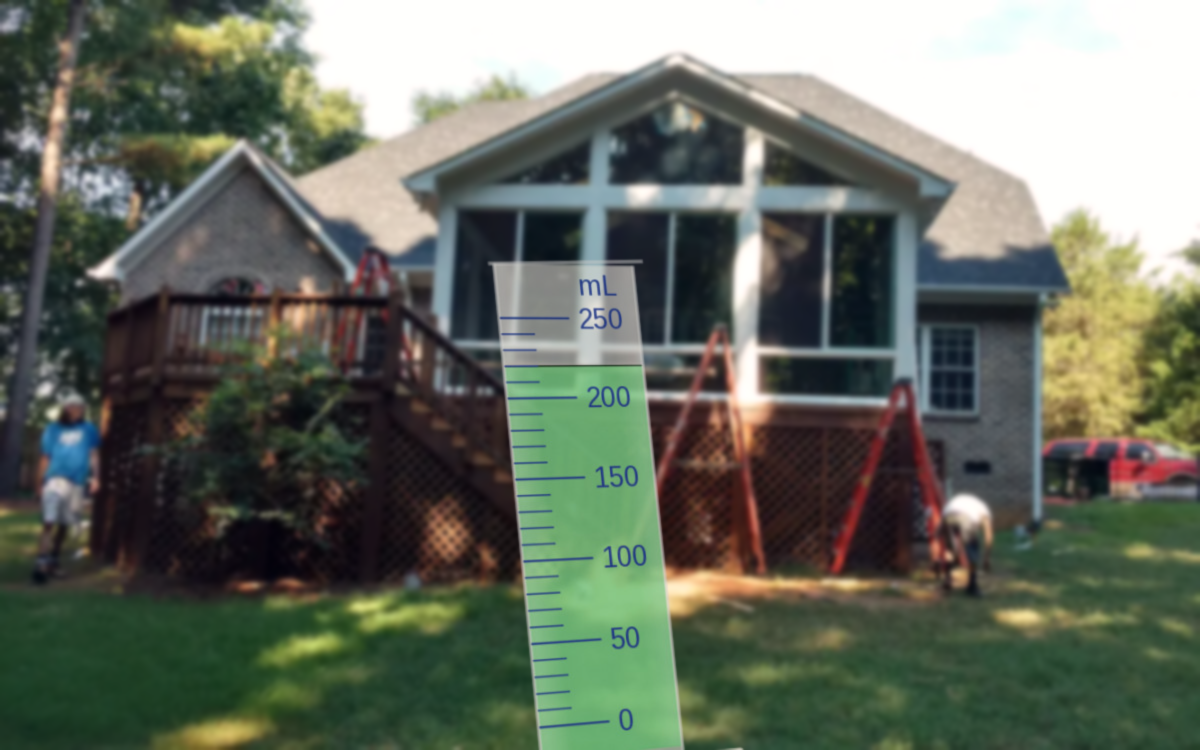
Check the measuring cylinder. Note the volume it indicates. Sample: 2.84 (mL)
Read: 220 (mL)
